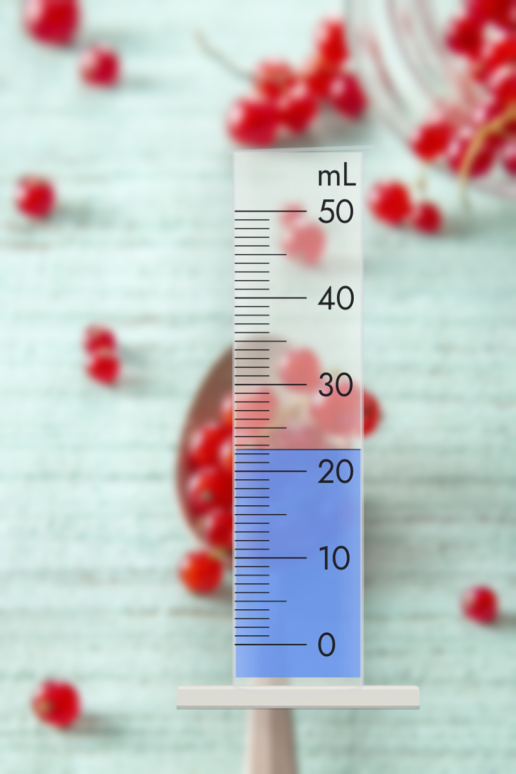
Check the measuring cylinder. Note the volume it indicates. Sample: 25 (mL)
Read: 22.5 (mL)
